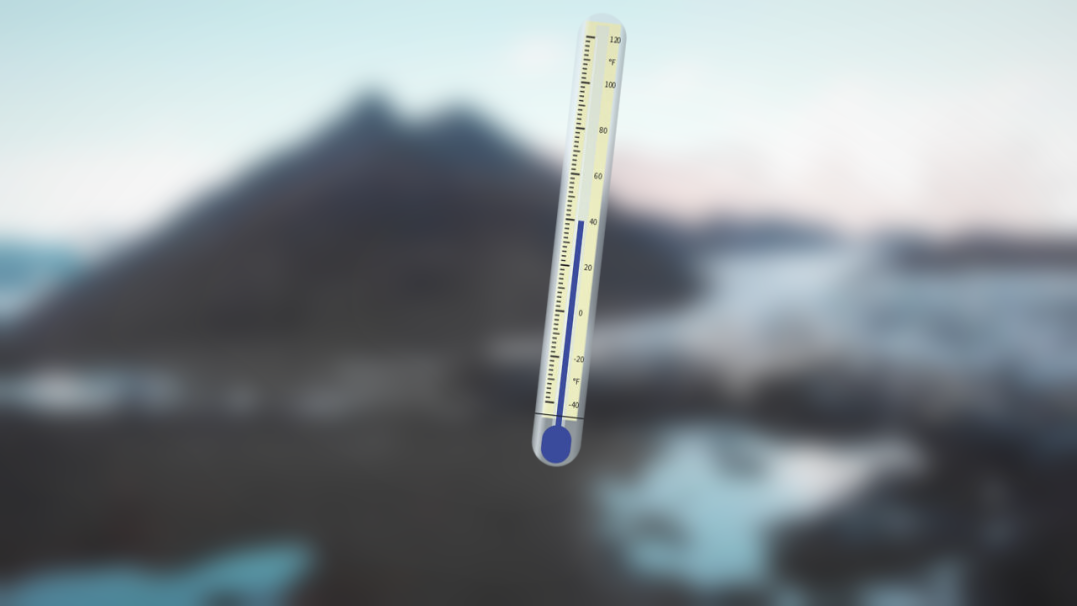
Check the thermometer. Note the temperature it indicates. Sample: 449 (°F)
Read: 40 (°F)
